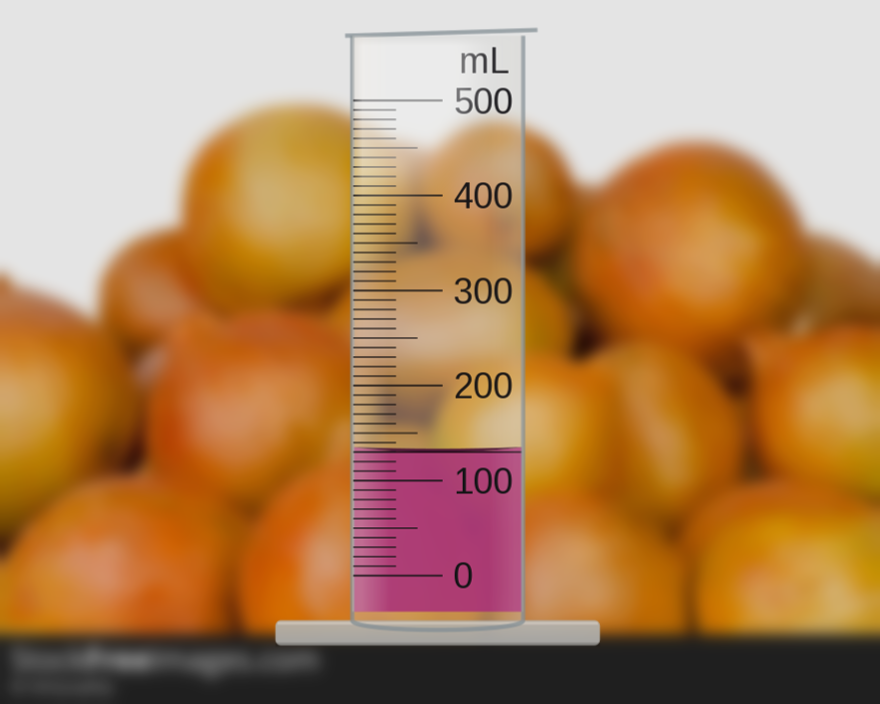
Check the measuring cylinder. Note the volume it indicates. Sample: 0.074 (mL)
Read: 130 (mL)
